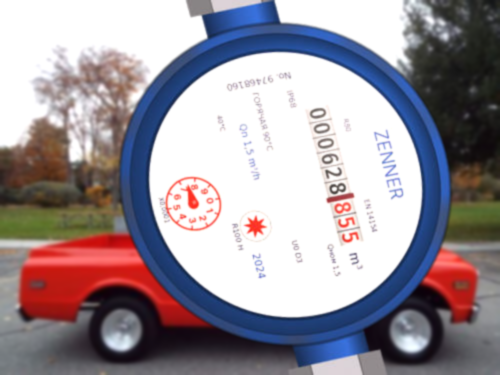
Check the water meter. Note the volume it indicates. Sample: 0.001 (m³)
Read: 628.8557 (m³)
